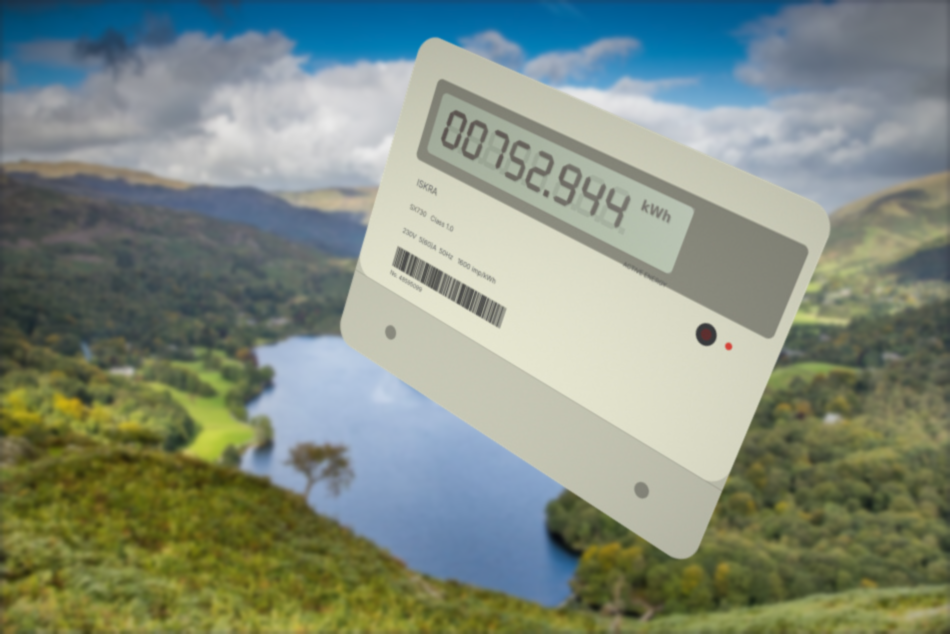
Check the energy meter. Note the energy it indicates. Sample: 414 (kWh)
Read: 752.944 (kWh)
